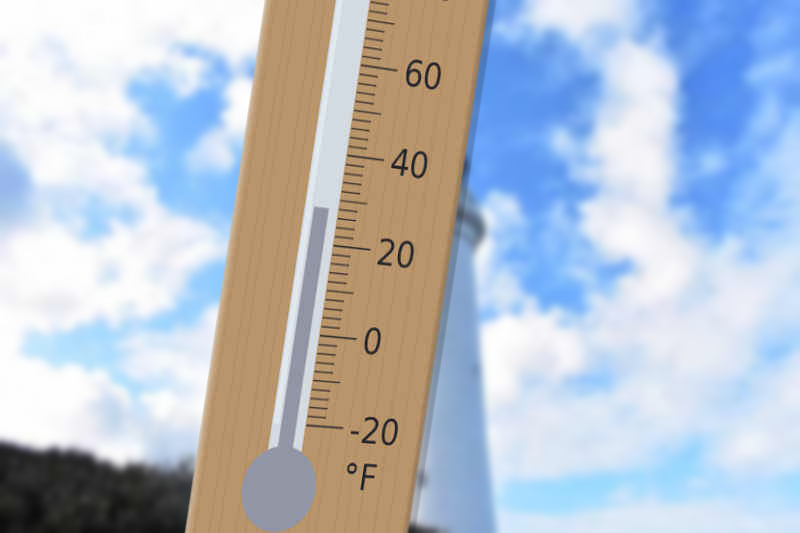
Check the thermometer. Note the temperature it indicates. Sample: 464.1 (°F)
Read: 28 (°F)
